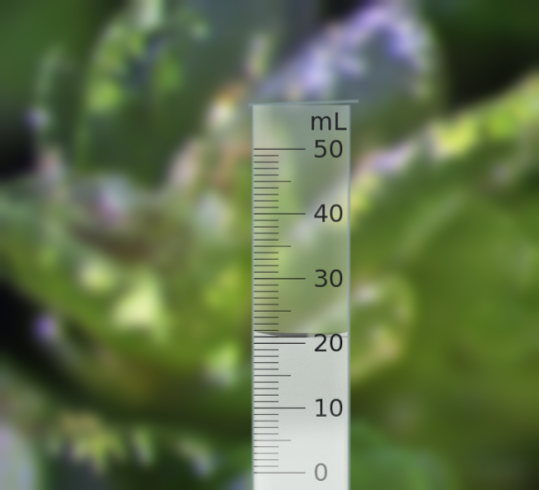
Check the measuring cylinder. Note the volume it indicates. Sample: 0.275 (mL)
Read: 21 (mL)
